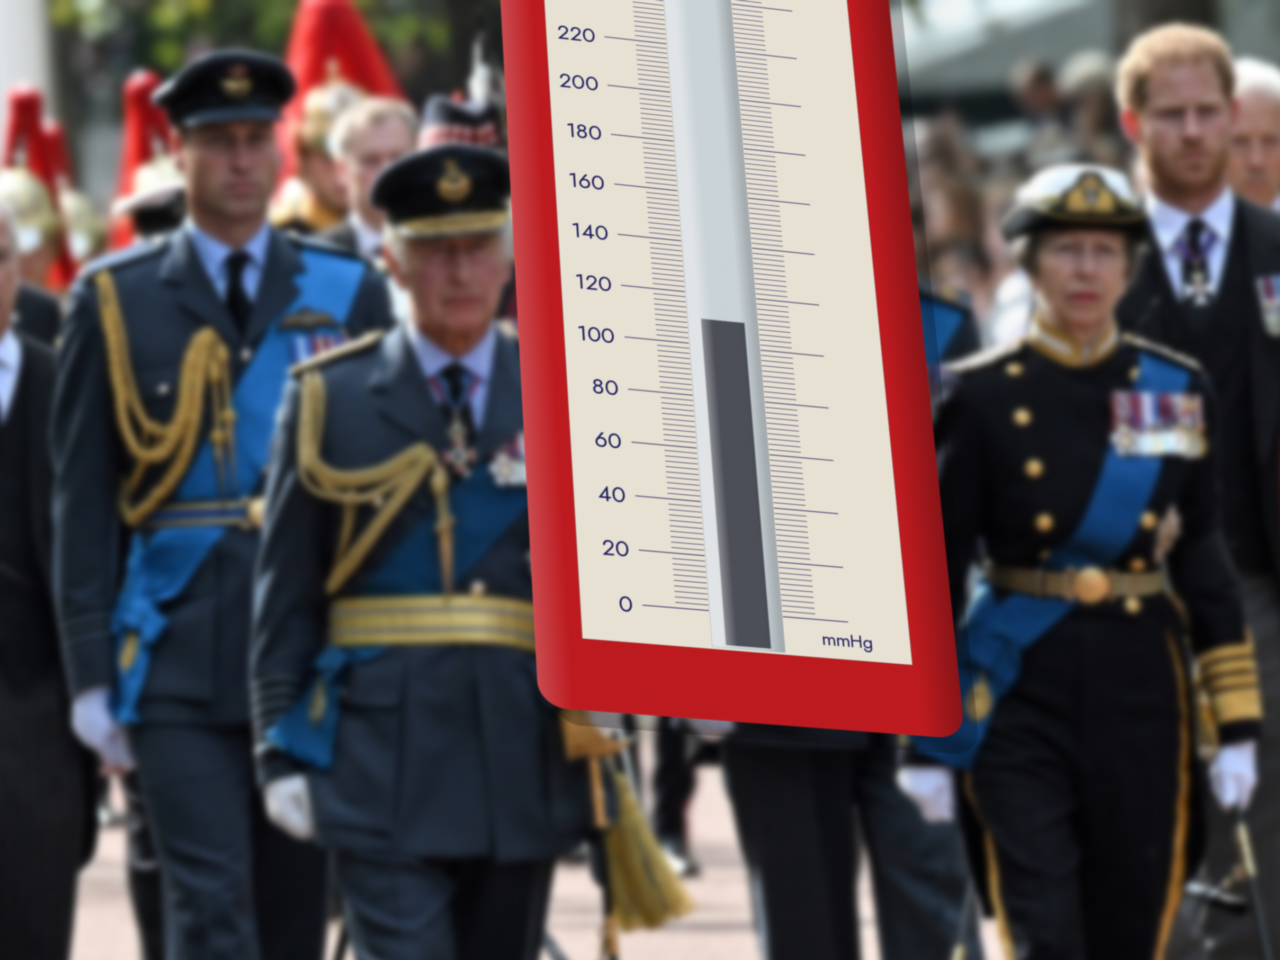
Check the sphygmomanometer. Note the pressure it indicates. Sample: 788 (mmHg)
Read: 110 (mmHg)
